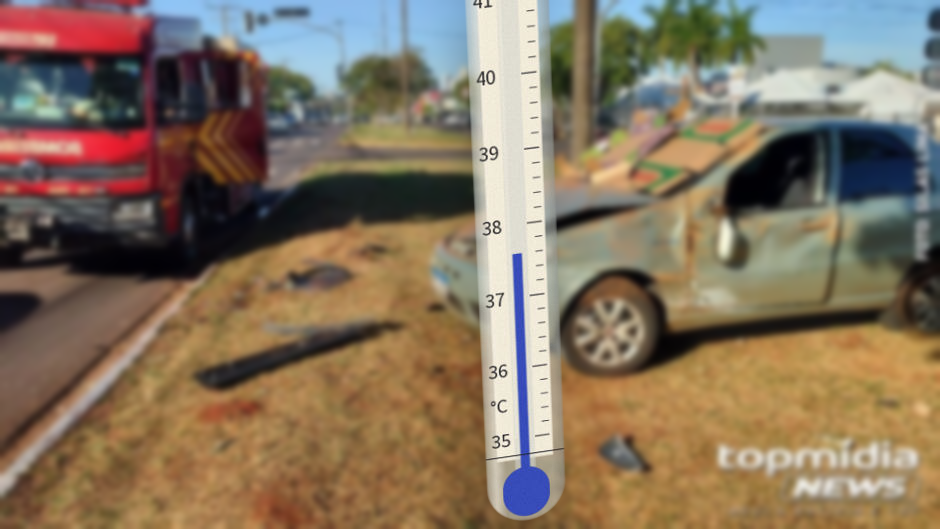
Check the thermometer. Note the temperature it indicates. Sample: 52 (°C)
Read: 37.6 (°C)
